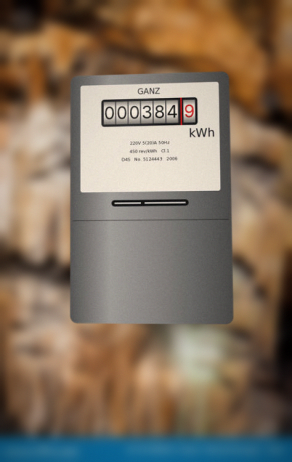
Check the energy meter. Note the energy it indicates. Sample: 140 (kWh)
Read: 384.9 (kWh)
